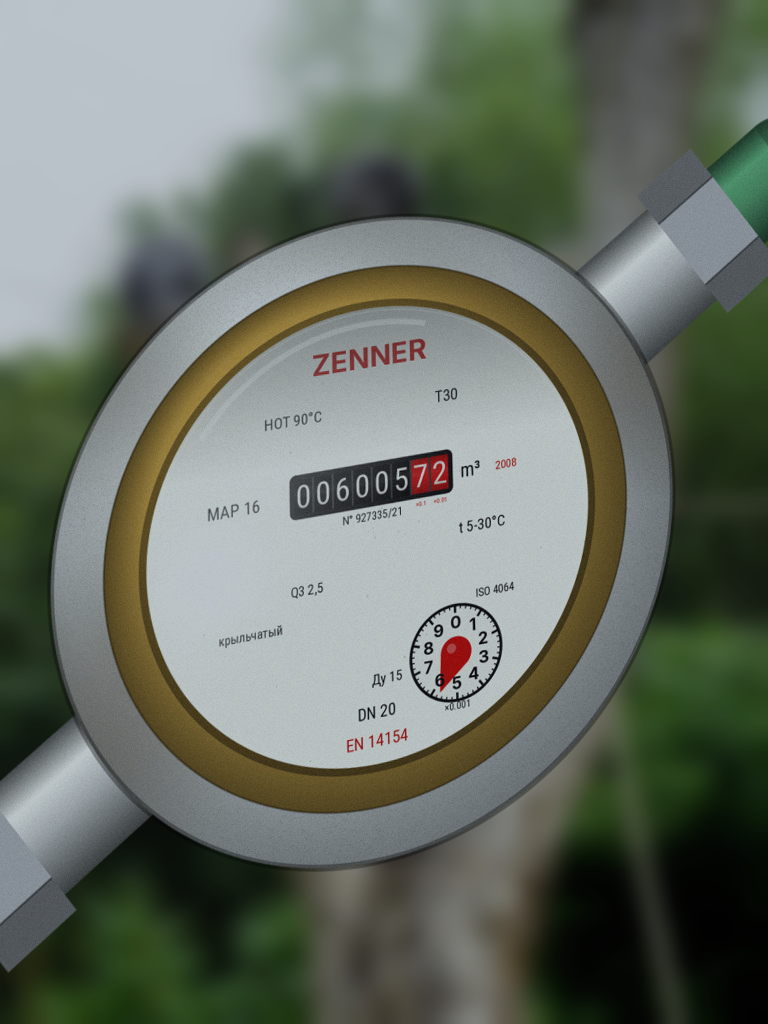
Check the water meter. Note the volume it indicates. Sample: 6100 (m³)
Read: 6005.725 (m³)
